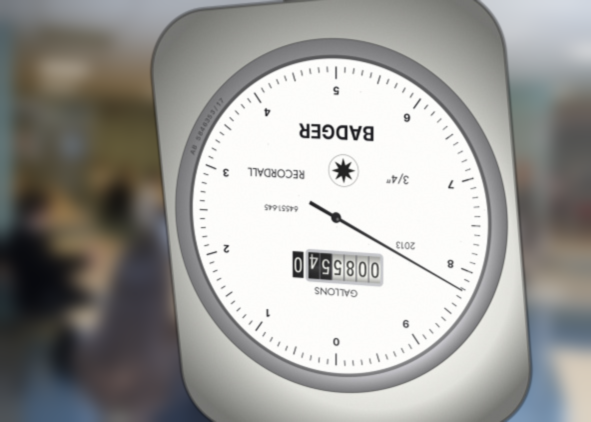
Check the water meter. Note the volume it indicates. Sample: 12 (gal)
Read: 85538.2 (gal)
